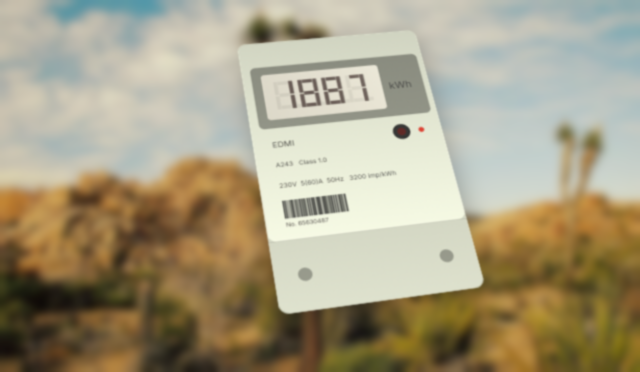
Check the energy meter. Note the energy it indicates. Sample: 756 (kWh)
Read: 1887 (kWh)
